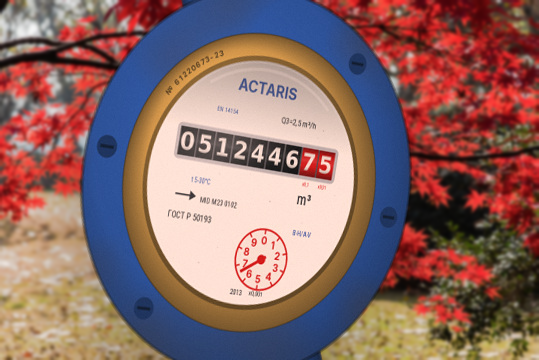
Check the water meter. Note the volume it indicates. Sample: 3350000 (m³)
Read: 512446.756 (m³)
